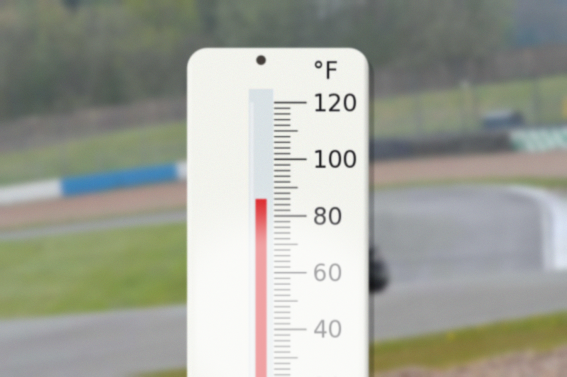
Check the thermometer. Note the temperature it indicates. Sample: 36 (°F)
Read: 86 (°F)
